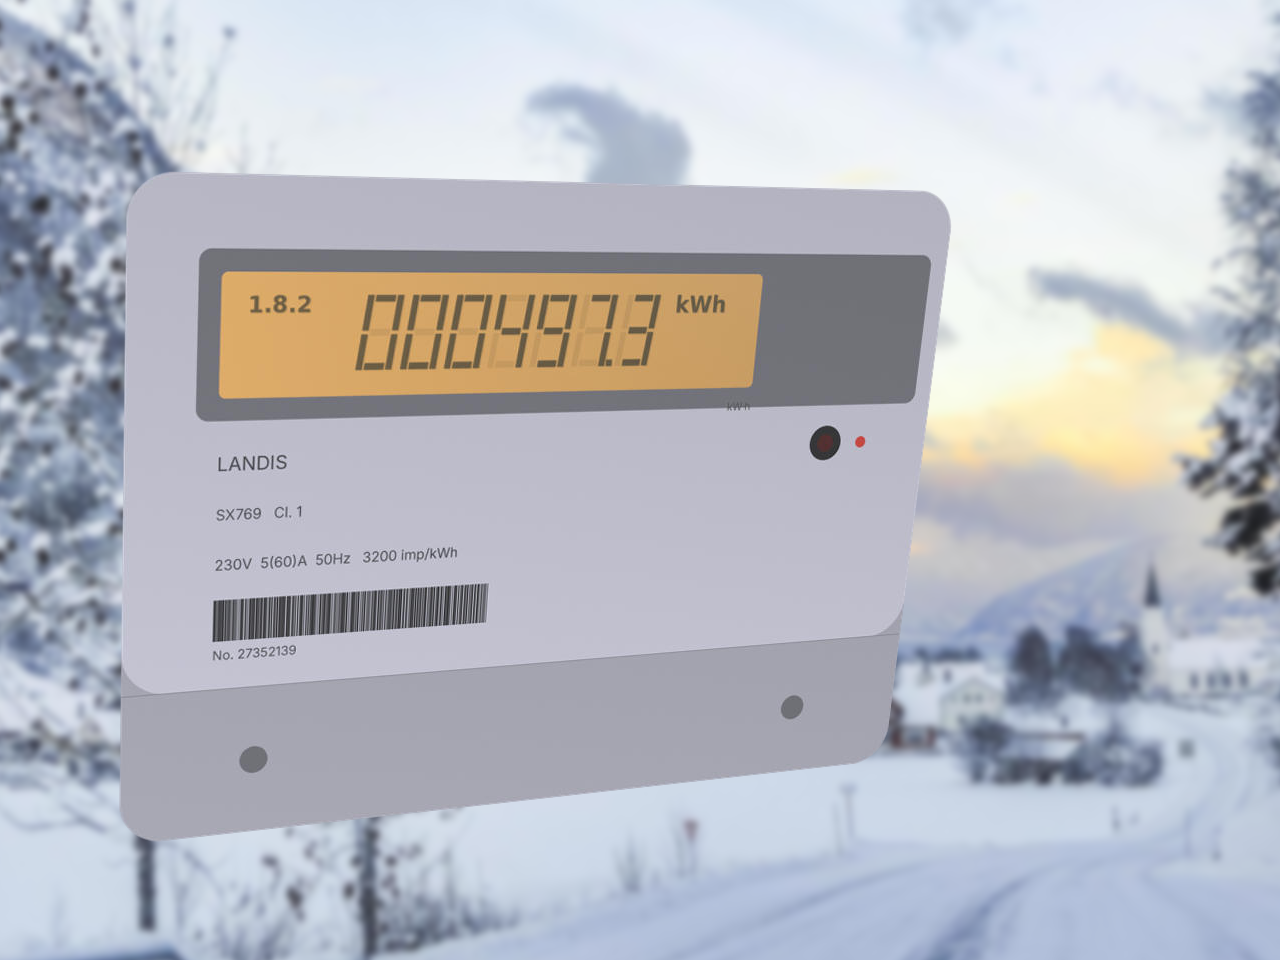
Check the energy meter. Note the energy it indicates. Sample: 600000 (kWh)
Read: 497.3 (kWh)
